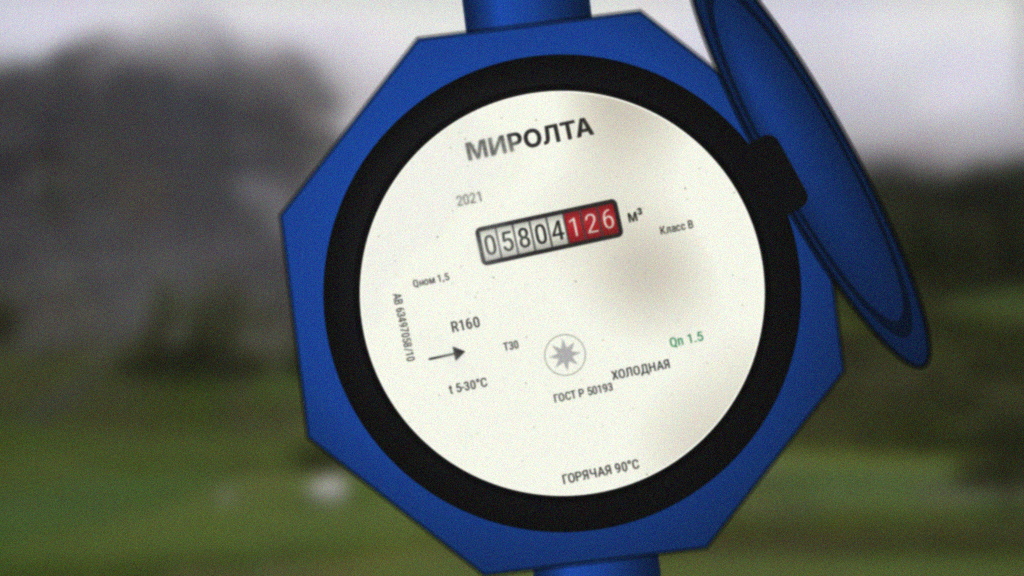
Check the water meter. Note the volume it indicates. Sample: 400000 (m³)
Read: 5804.126 (m³)
